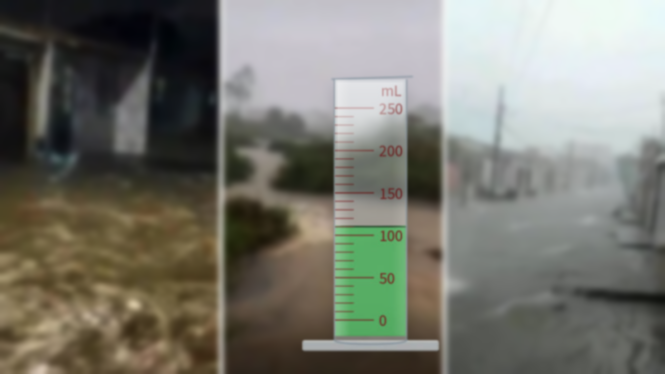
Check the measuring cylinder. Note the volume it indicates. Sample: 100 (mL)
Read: 110 (mL)
